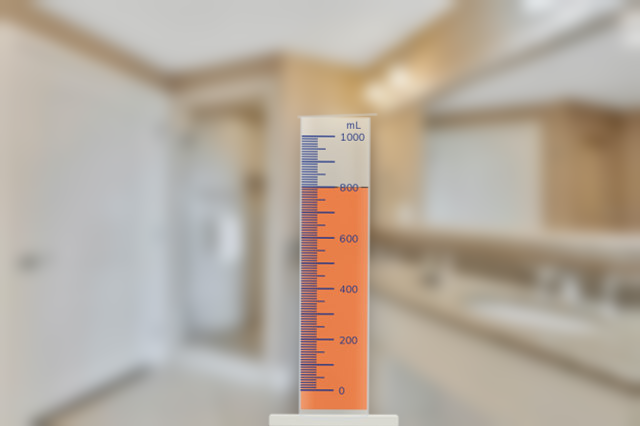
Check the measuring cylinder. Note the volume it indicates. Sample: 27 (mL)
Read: 800 (mL)
